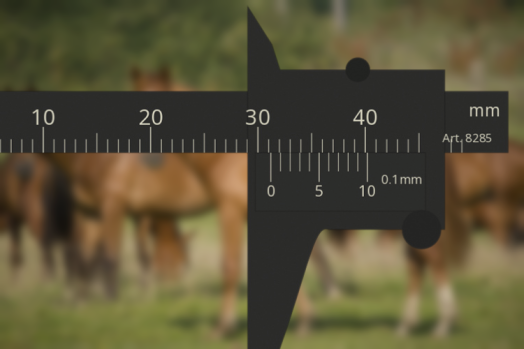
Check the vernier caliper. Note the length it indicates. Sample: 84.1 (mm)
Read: 31.2 (mm)
